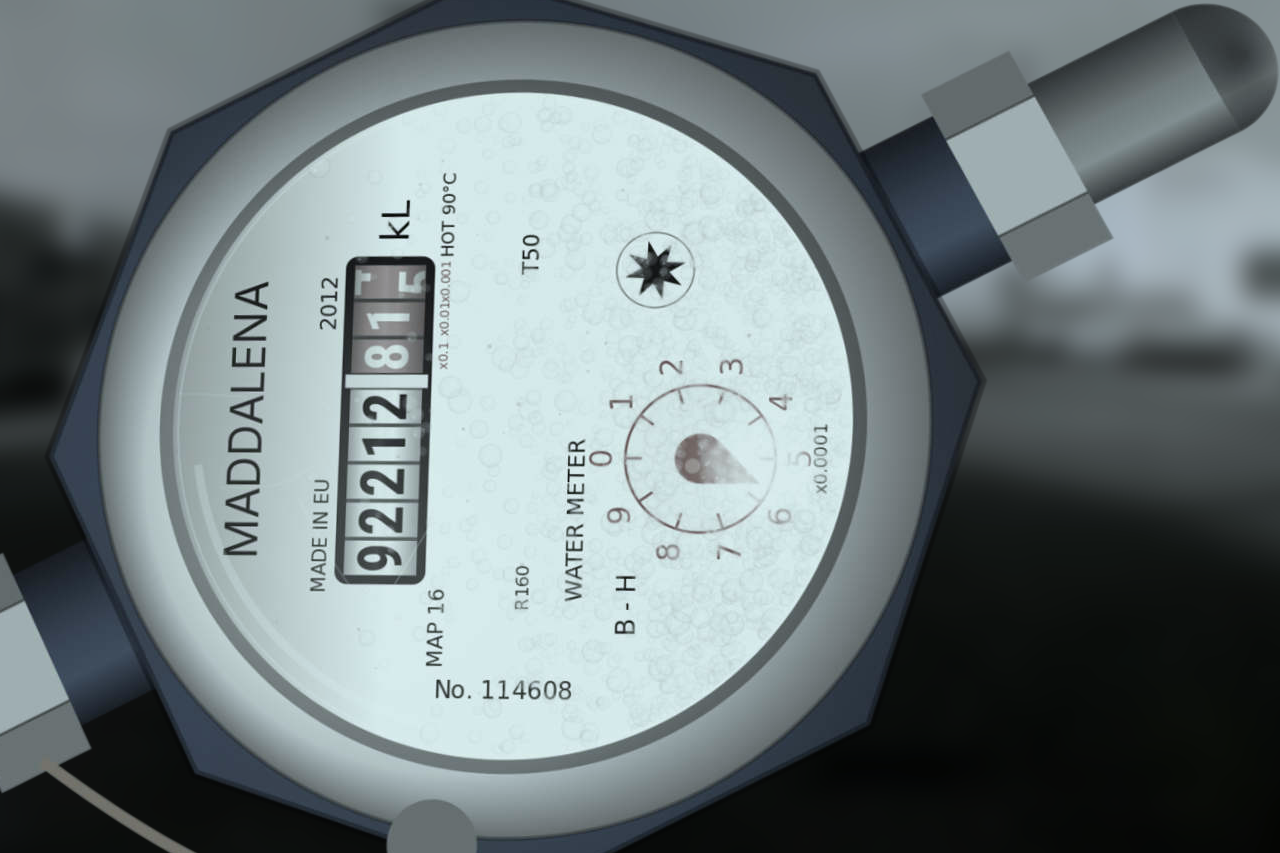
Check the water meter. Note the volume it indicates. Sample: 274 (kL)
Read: 92212.8145 (kL)
